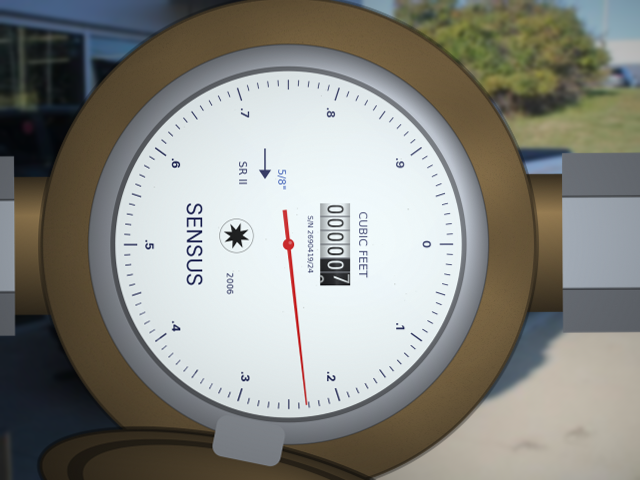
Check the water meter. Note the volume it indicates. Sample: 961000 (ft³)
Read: 7.23 (ft³)
